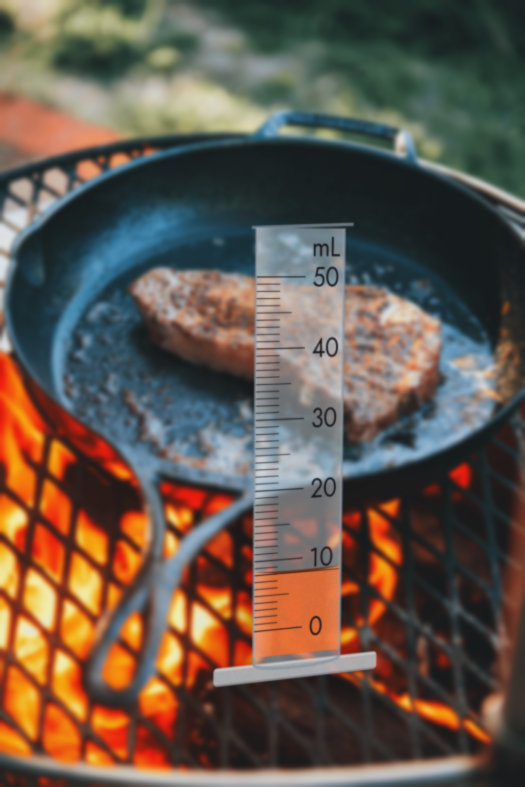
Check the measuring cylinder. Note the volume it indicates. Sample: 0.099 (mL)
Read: 8 (mL)
